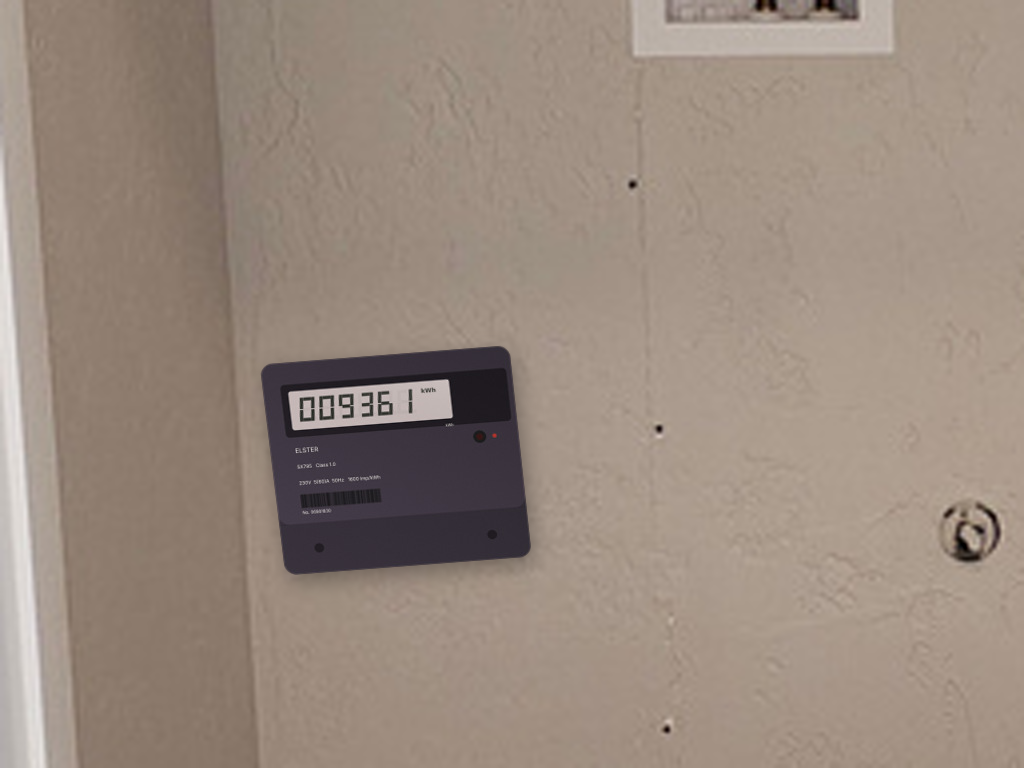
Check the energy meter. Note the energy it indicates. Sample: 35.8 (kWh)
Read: 9361 (kWh)
